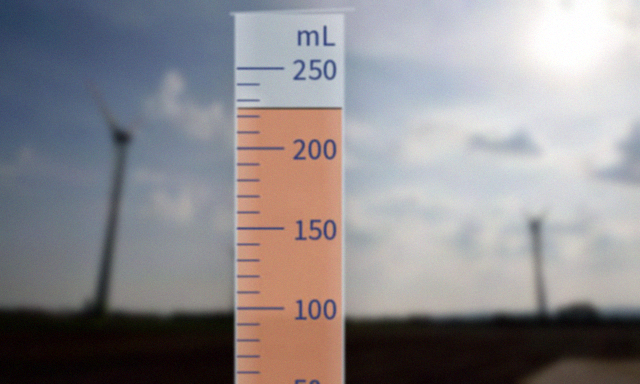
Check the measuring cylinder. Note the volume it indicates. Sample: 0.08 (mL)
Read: 225 (mL)
